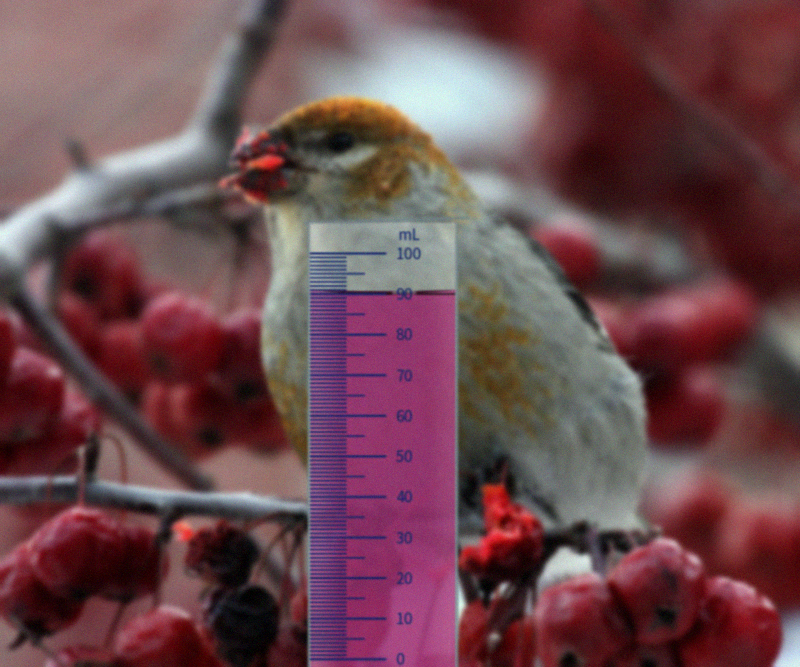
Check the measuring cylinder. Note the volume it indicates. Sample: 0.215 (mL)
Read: 90 (mL)
